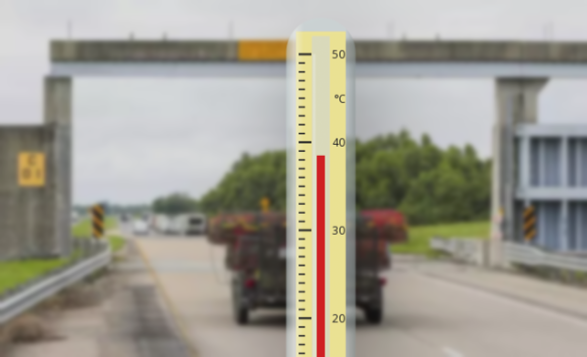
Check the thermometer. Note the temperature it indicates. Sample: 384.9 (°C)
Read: 38.5 (°C)
